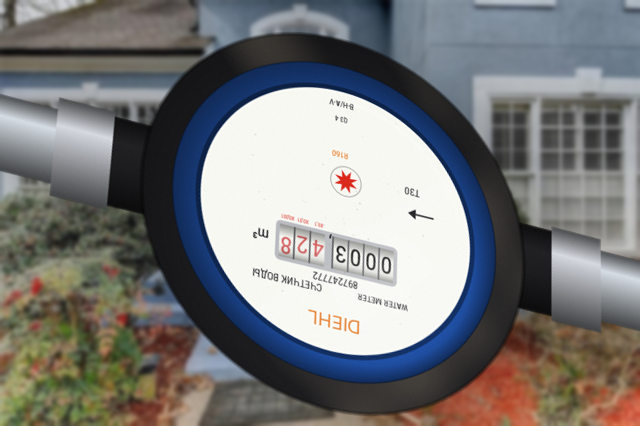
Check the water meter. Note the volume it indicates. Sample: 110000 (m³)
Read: 3.428 (m³)
